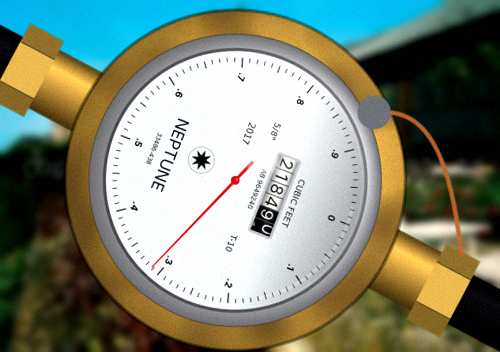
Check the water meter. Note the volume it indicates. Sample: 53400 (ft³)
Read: 218490.31 (ft³)
